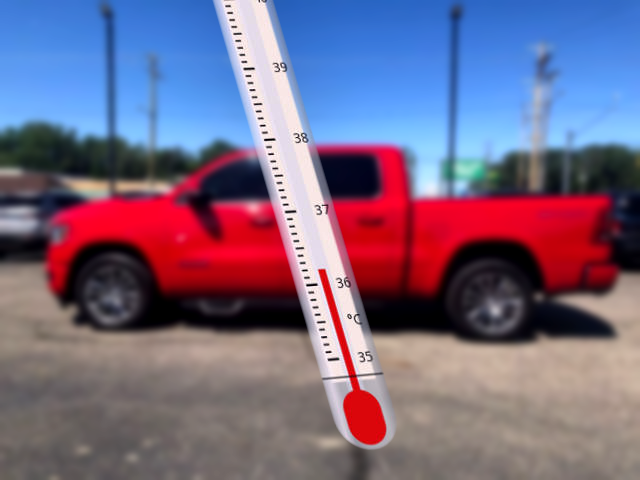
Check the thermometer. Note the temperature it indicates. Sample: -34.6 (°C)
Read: 36.2 (°C)
